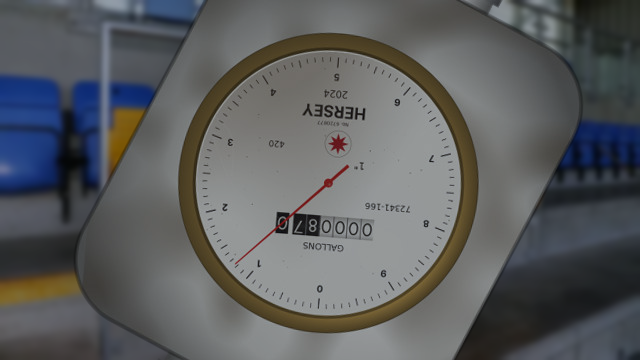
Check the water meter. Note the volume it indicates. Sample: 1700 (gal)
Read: 871.2 (gal)
